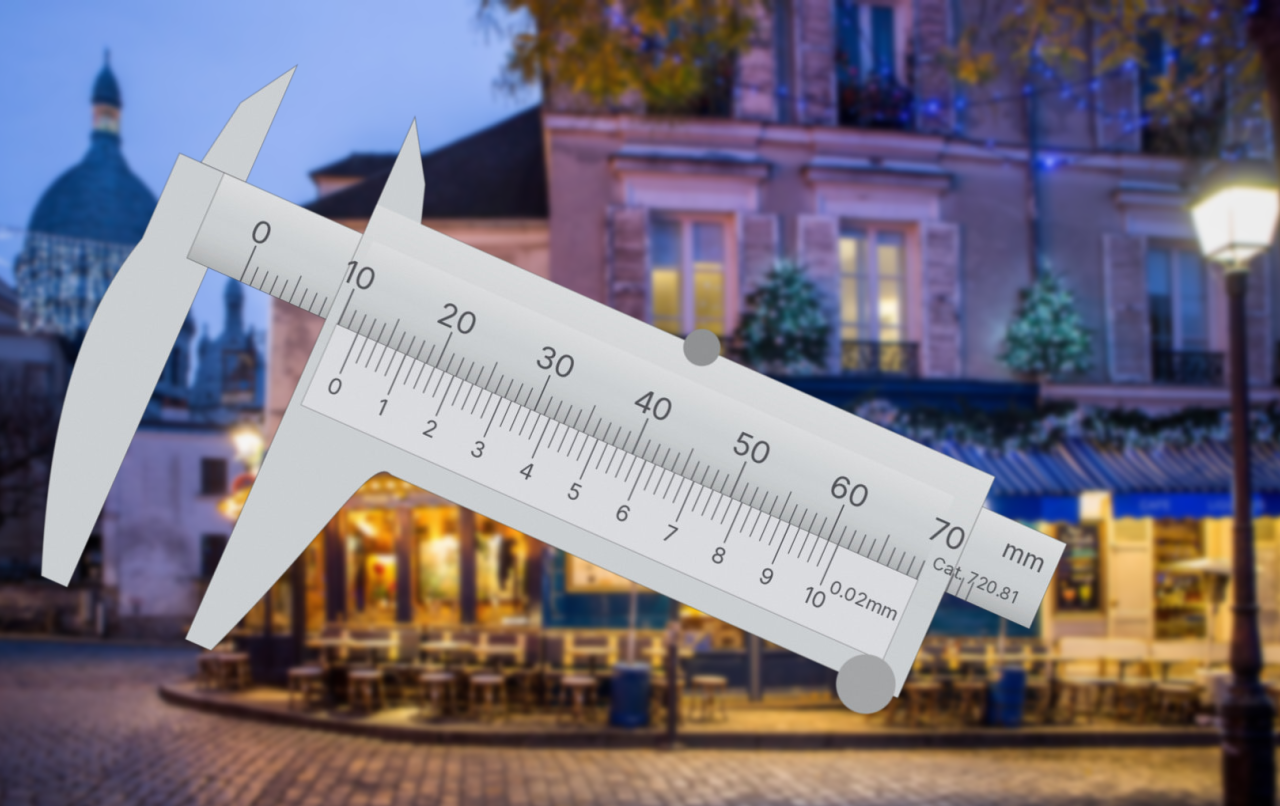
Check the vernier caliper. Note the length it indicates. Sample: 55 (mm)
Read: 12.0 (mm)
